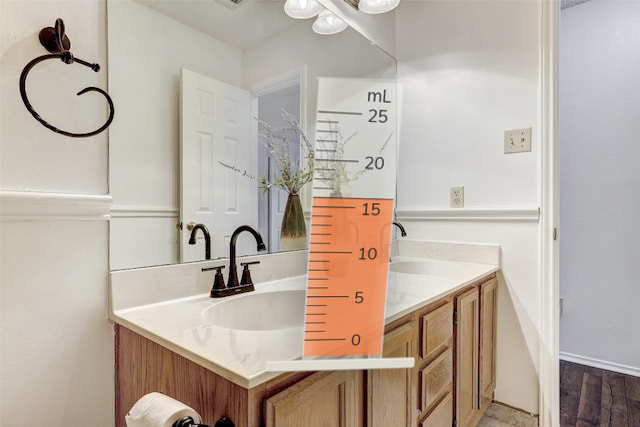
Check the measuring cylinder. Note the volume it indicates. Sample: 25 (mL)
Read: 16 (mL)
